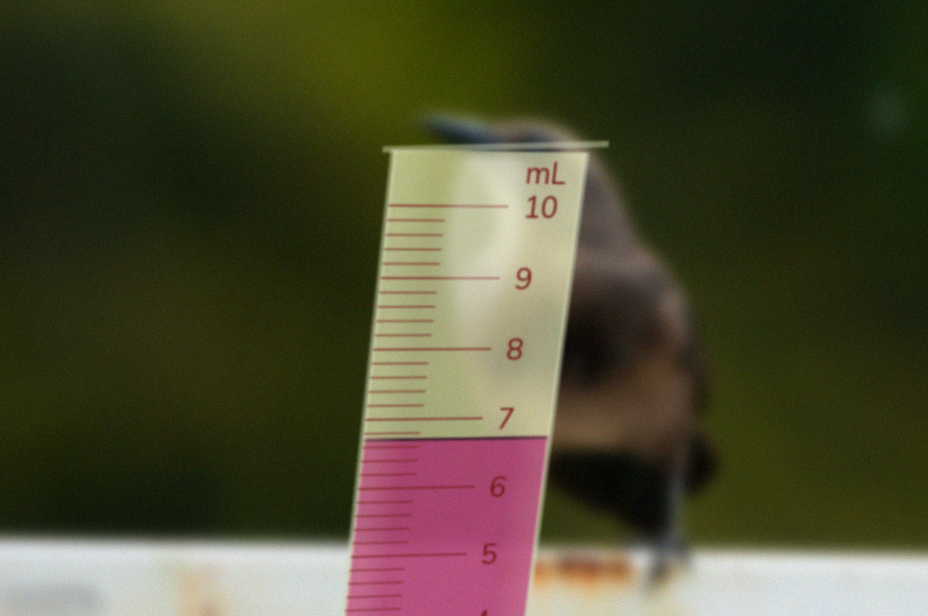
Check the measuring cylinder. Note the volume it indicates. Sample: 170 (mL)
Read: 6.7 (mL)
